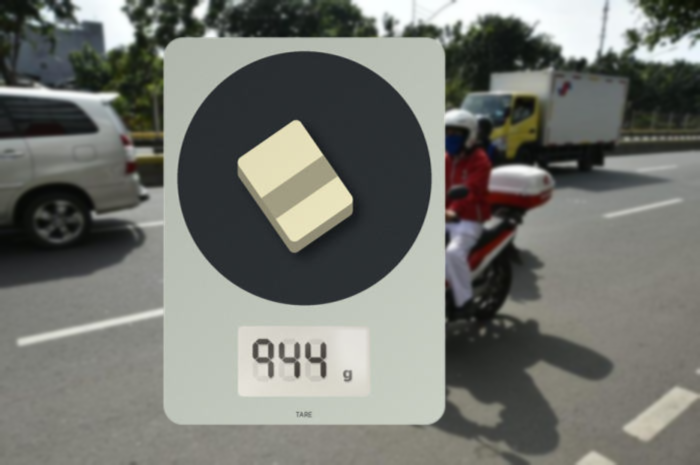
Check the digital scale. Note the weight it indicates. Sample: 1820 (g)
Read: 944 (g)
